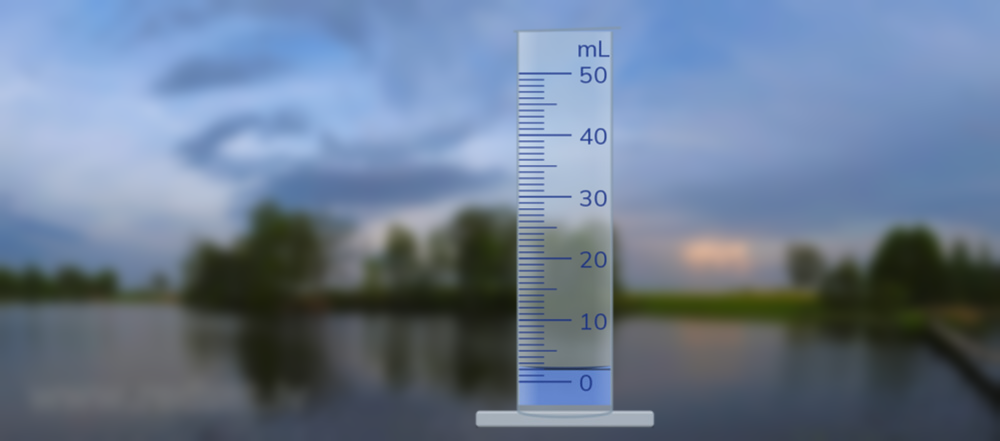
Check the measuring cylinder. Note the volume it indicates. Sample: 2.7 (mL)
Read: 2 (mL)
